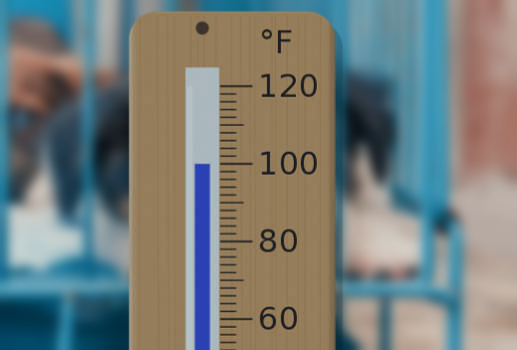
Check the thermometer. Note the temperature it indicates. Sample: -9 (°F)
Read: 100 (°F)
